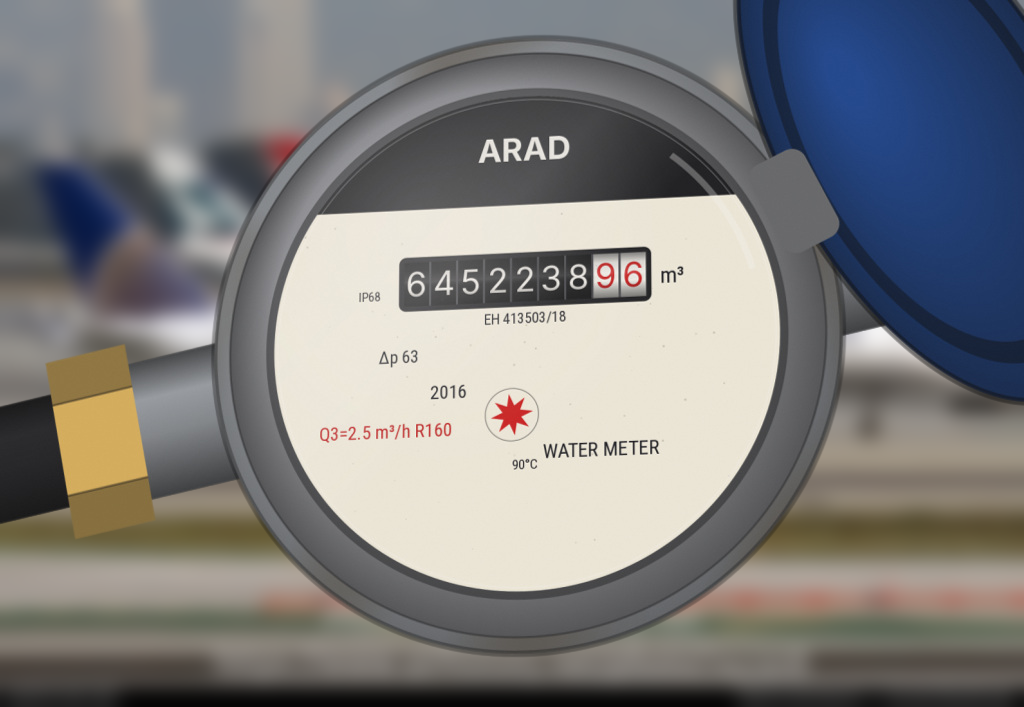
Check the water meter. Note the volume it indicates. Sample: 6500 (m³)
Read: 6452238.96 (m³)
